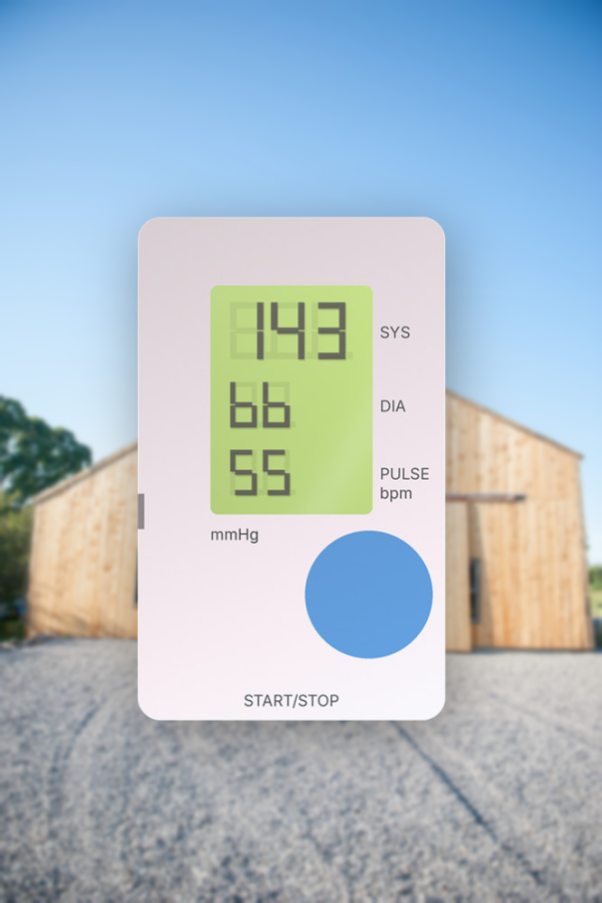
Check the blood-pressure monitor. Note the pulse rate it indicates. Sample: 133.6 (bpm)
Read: 55 (bpm)
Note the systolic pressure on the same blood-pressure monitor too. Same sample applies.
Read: 143 (mmHg)
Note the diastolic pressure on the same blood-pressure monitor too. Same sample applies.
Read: 66 (mmHg)
